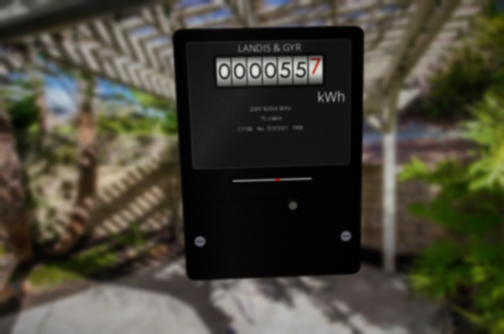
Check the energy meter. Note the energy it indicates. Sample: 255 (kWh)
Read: 55.7 (kWh)
